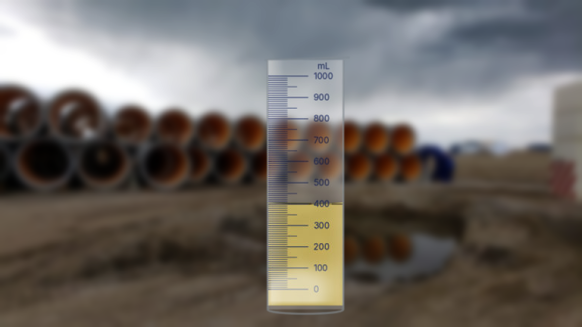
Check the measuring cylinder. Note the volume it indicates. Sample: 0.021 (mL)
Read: 400 (mL)
